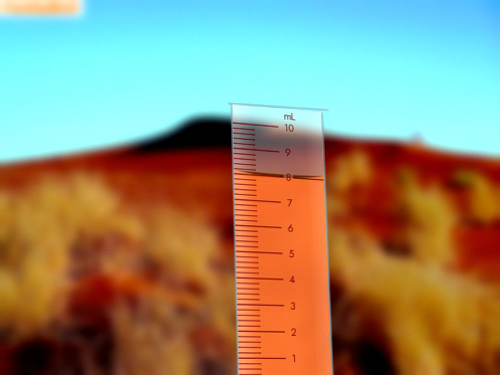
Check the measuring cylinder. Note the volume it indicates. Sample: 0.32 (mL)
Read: 8 (mL)
